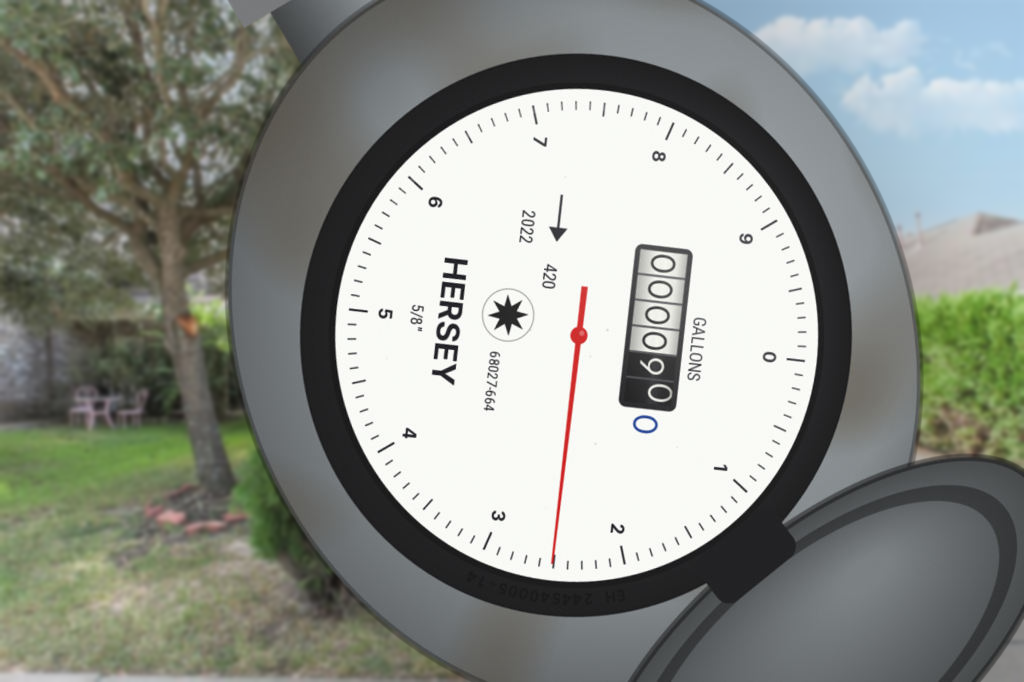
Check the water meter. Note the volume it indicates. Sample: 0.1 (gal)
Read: 902.5 (gal)
